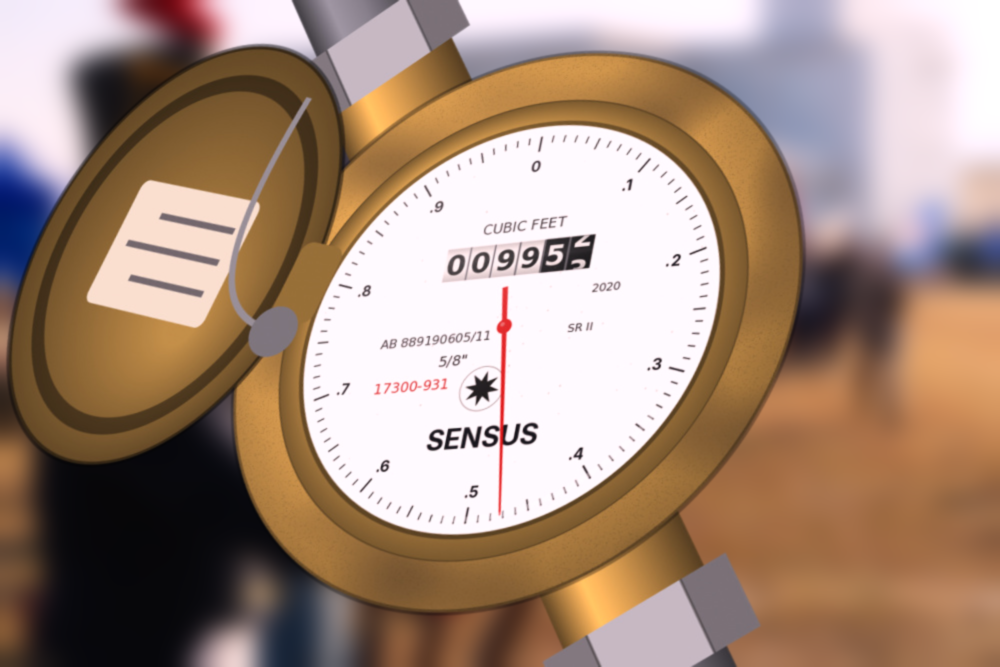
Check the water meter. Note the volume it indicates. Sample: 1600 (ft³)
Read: 9952.47 (ft³)
